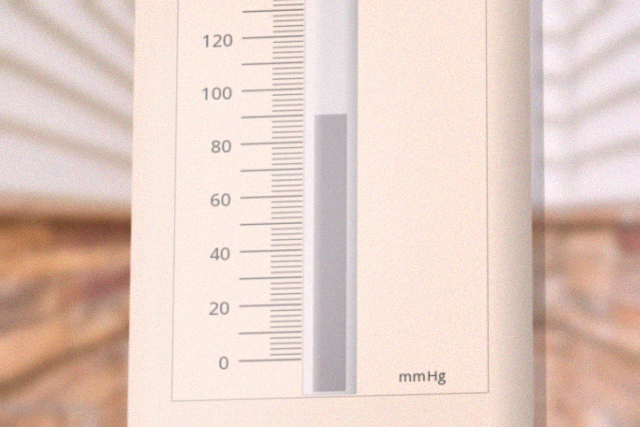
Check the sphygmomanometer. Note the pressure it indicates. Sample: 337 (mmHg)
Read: 90 (mmHg)
